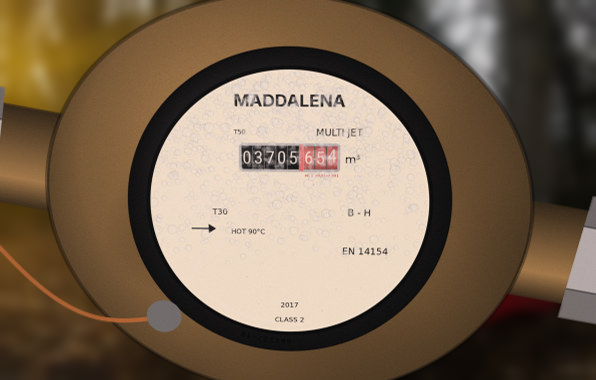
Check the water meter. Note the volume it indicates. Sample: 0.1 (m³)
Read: 3705.654 (m³)
